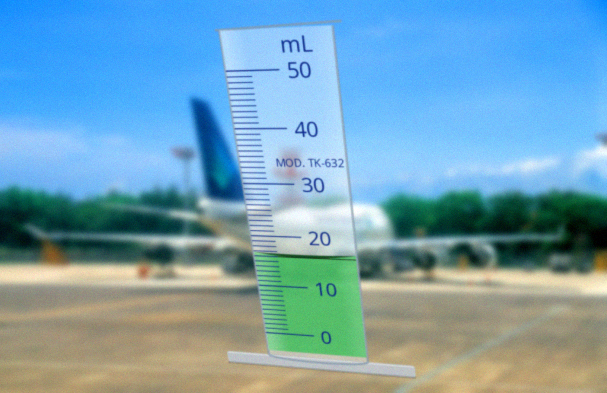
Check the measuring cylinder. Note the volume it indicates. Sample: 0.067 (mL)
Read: 16 (mL)
